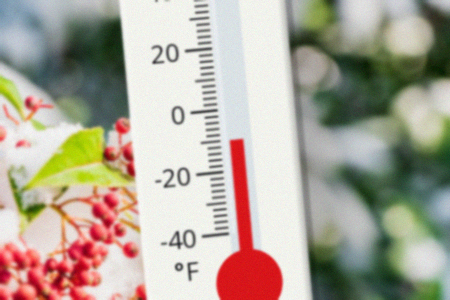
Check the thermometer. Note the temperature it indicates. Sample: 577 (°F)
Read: -10 (°F)
